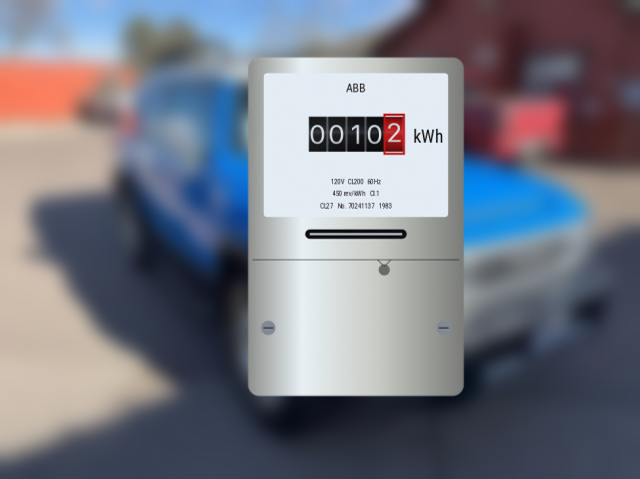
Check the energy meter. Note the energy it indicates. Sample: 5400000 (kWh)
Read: 10.2 (kWh)
